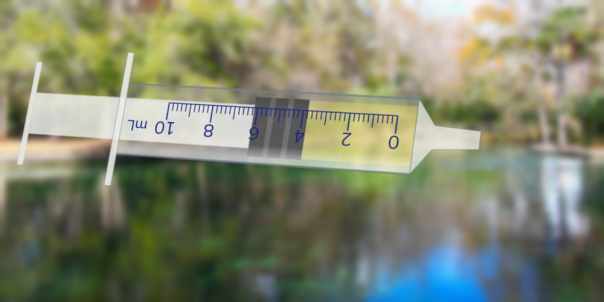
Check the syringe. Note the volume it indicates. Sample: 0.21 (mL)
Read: 3.8 (mL)
